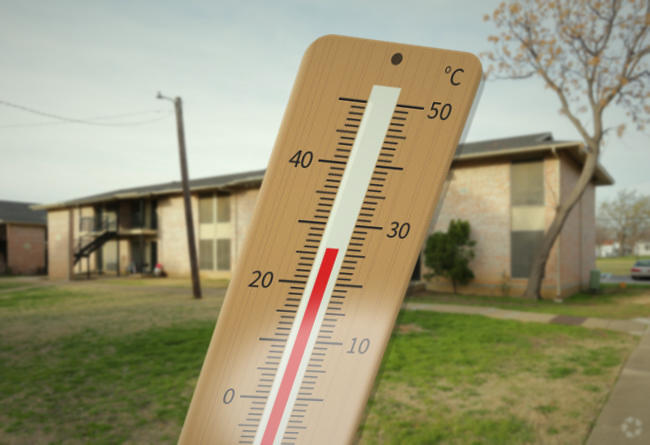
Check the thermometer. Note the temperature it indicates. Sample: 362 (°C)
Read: 26 (°C)
